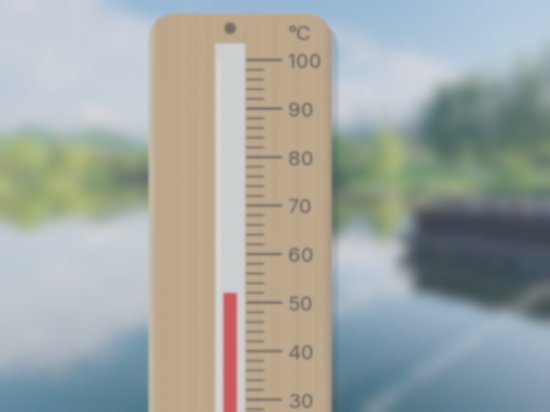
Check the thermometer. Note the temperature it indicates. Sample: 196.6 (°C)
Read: 52 (°C)
